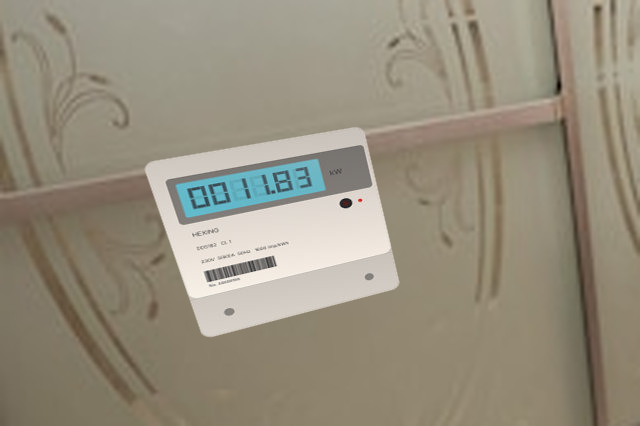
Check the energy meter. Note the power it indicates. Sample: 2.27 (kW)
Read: 11.83 (kW)
